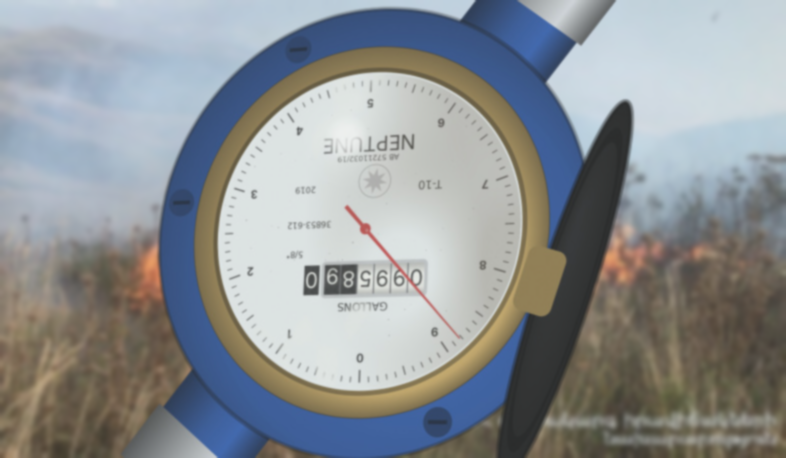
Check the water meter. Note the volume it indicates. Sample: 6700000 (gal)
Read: 995888.8 (gal)
